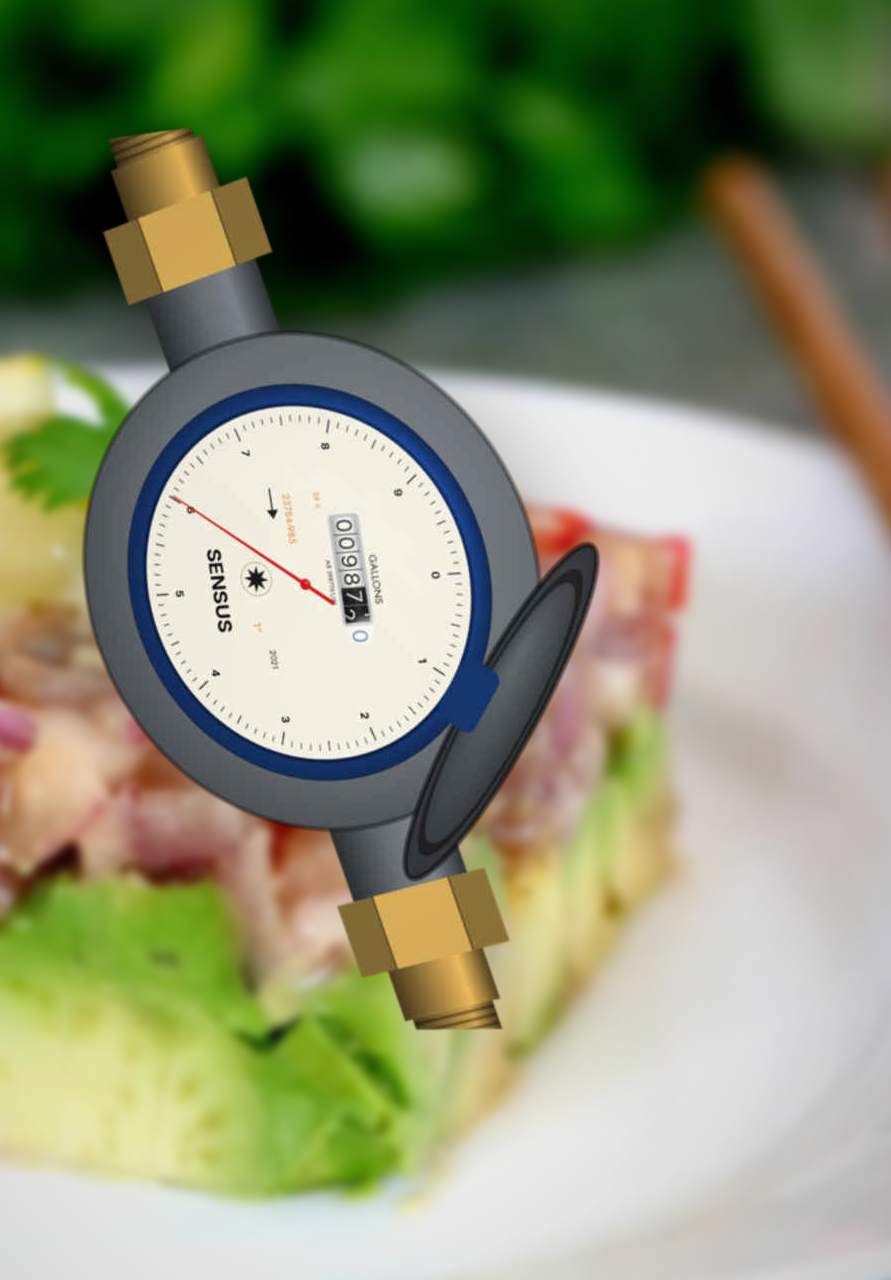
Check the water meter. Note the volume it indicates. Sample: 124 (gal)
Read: 98716.0 (gal)
